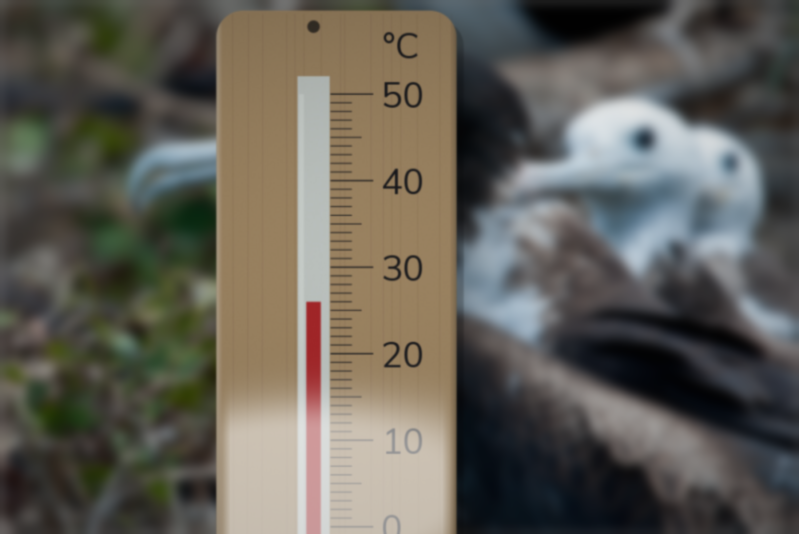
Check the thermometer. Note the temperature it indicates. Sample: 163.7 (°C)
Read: 26 (°C)
